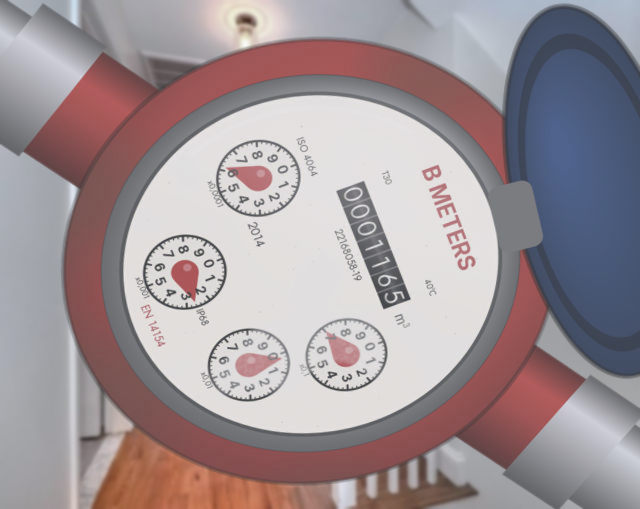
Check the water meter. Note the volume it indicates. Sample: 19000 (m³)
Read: 1165.7026 (m³)
